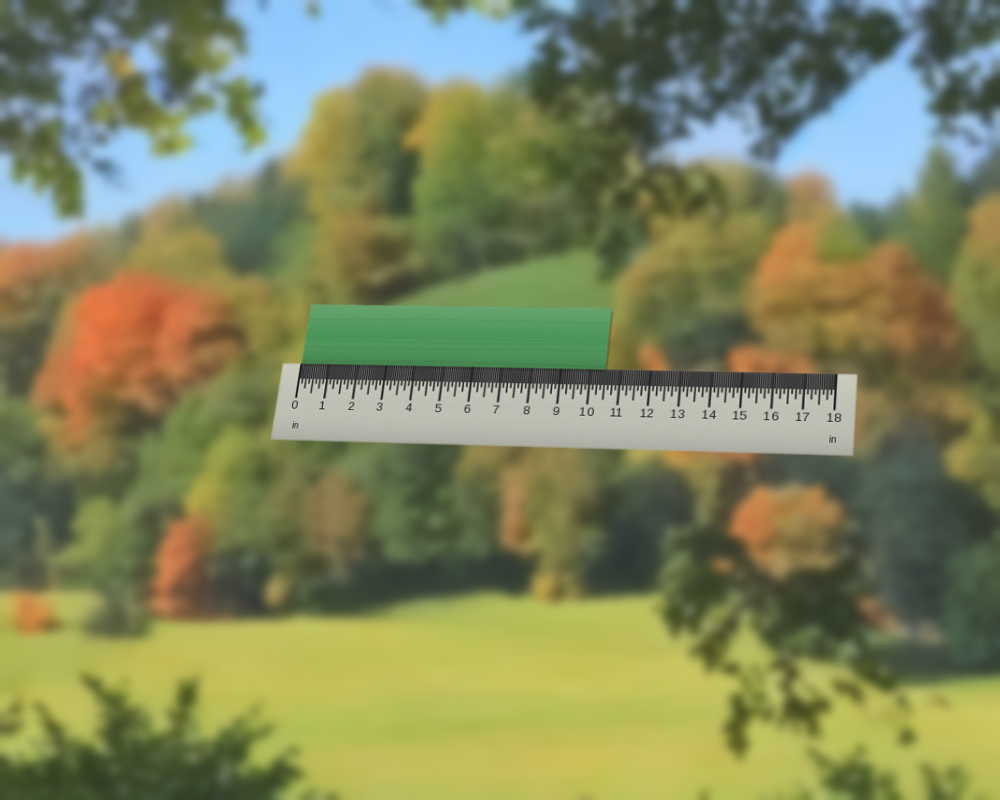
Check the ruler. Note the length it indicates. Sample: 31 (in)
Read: 10.5 (in)
